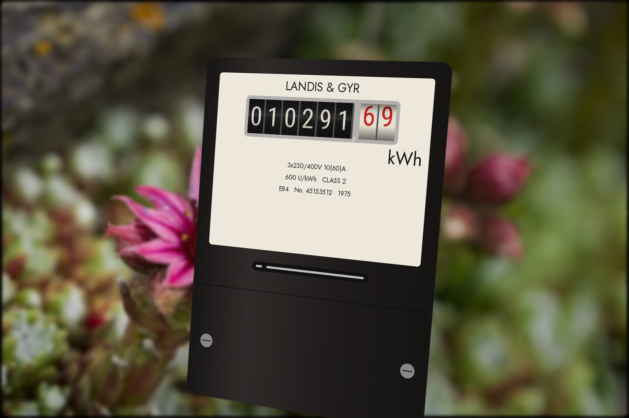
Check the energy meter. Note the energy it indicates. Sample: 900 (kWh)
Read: 10291.69 (kWh)
